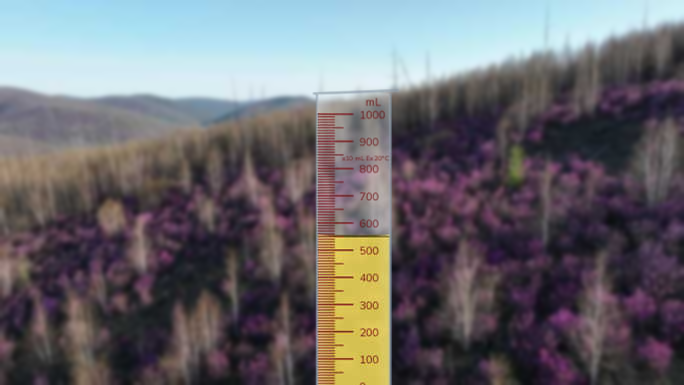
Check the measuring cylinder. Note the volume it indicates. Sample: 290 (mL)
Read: 550 (mL)
